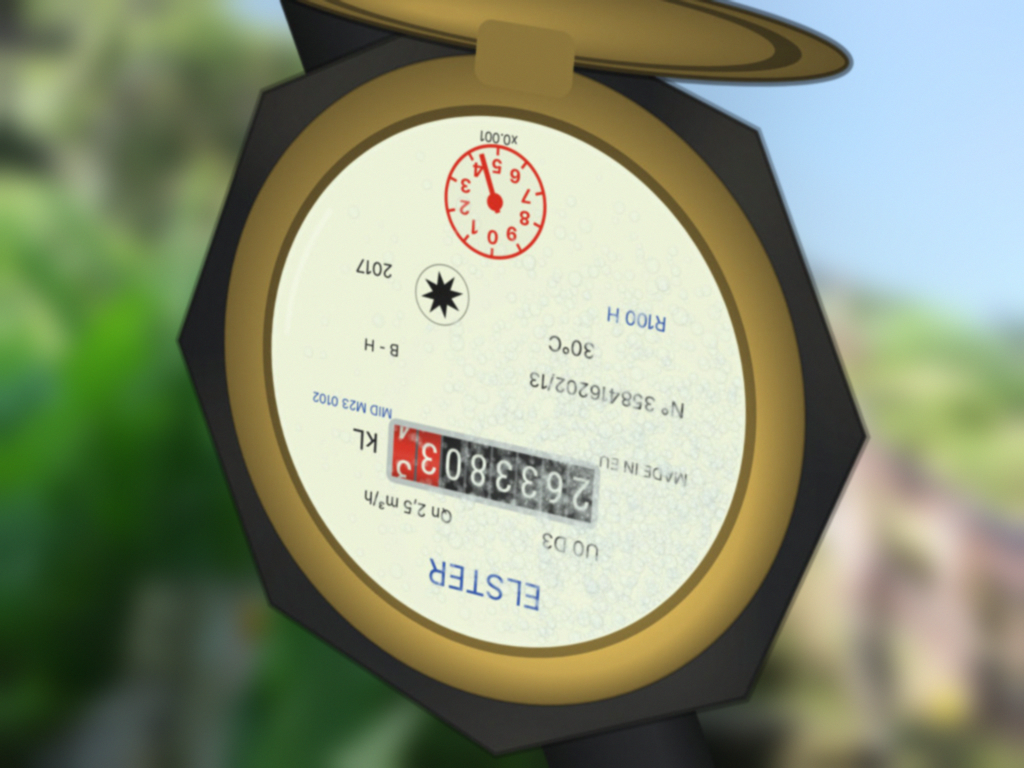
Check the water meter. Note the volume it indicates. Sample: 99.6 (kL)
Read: 263380.334 (kL)
